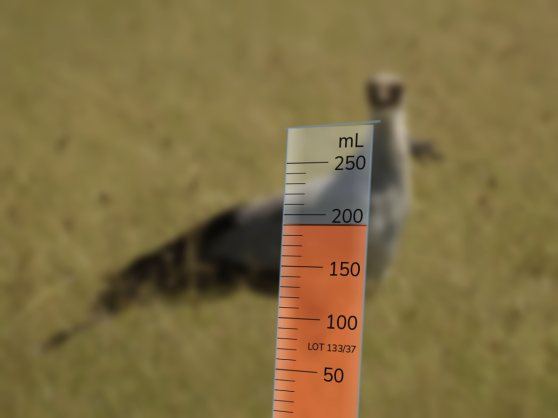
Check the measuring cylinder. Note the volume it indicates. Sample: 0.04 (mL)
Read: 190 (mL)
